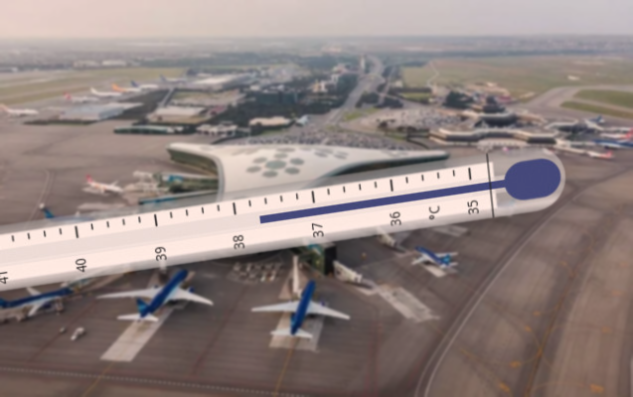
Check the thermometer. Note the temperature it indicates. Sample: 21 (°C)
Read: 37.7 (°C)
